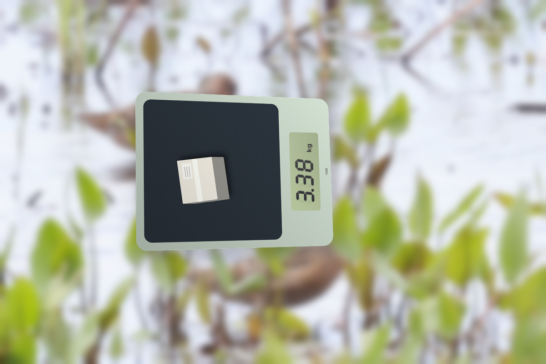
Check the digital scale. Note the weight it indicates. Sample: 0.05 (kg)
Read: 3.38 (kg)
